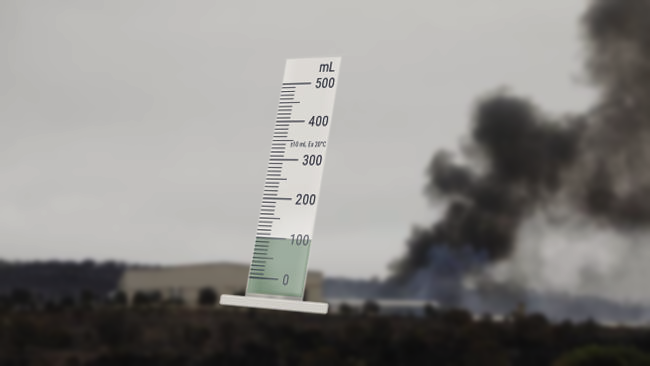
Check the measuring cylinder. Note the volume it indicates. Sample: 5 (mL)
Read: 100 (mL)
